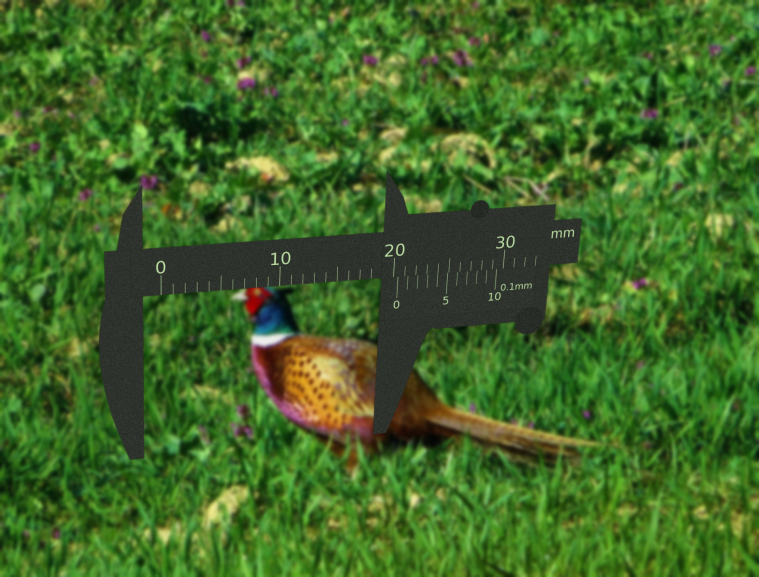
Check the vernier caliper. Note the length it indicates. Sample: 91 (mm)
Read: 20.4 (mm)
